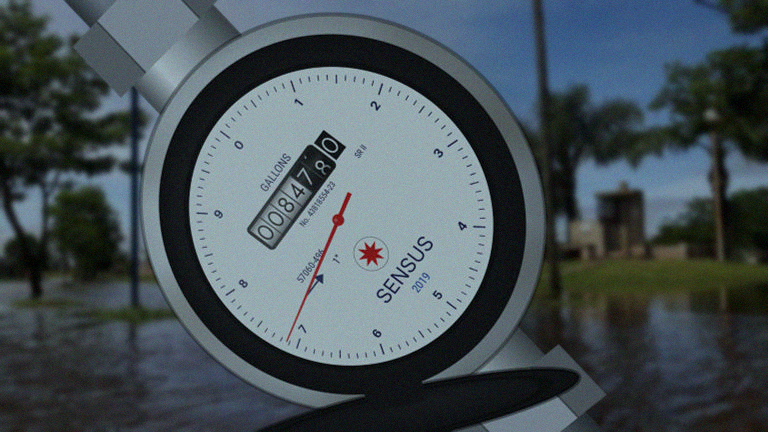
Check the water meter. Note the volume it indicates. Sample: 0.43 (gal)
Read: 84777.1 (gal)
